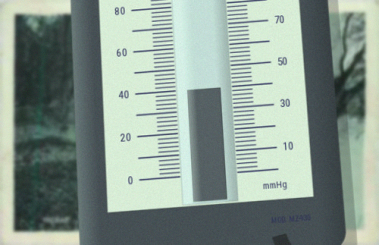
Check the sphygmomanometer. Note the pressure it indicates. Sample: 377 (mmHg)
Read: 40 (mmHg)
